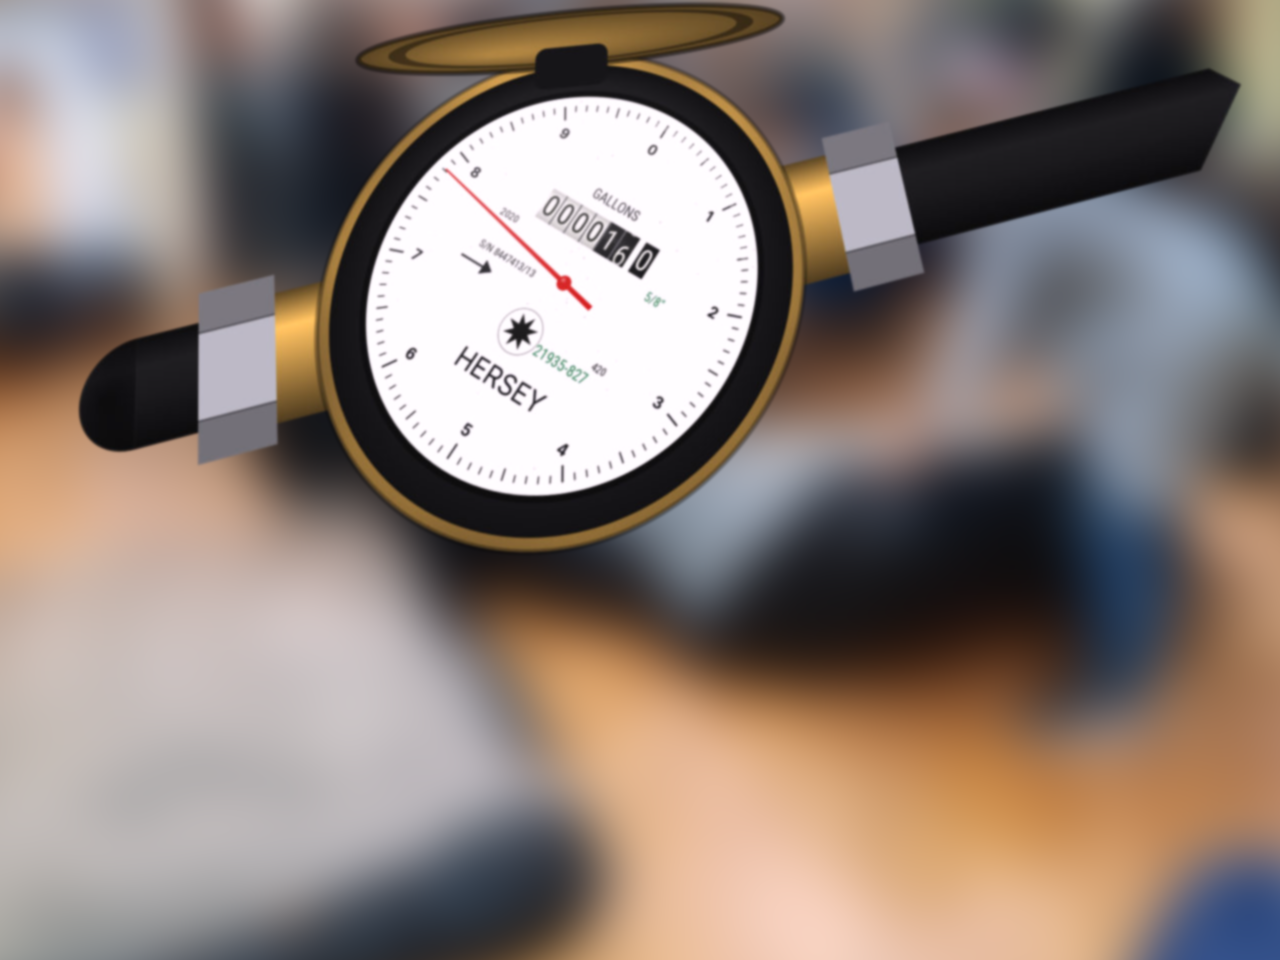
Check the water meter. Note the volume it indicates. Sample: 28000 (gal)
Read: 157.8 (gal)
